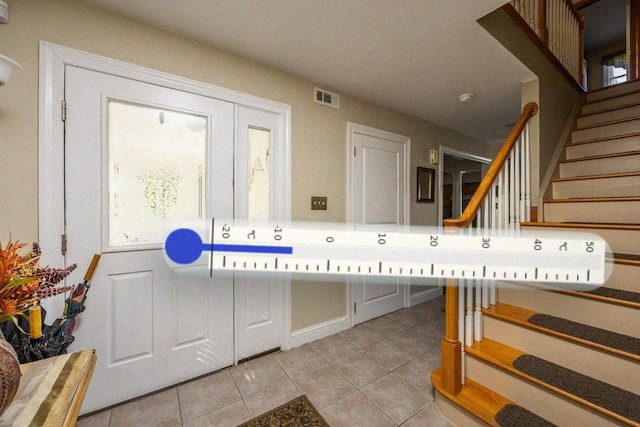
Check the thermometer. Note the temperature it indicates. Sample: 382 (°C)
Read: -7 (°C)
